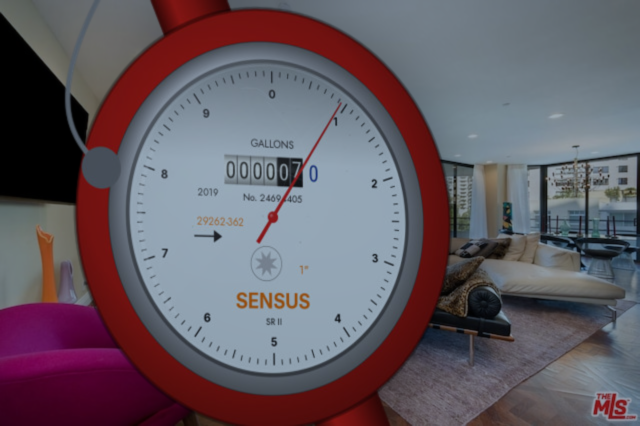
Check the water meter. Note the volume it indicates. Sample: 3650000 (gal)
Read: 70.9 (gal)
